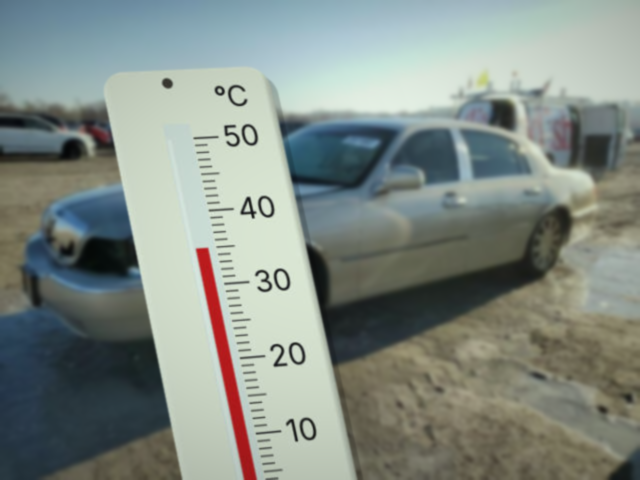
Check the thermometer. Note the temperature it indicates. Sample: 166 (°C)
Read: 35 (°C)
